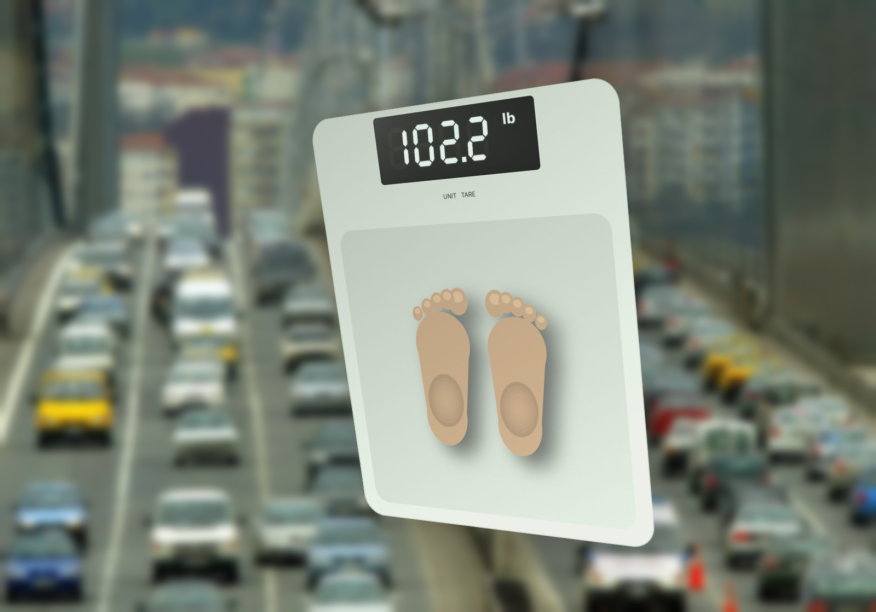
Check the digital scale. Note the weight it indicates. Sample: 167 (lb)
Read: 102.2 (lb)
